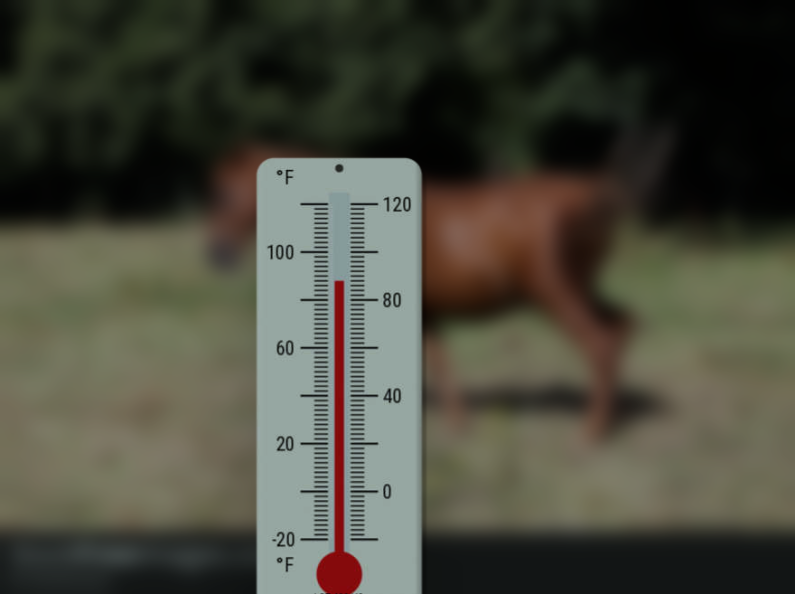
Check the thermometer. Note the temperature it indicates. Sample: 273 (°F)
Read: 88 (°F)
